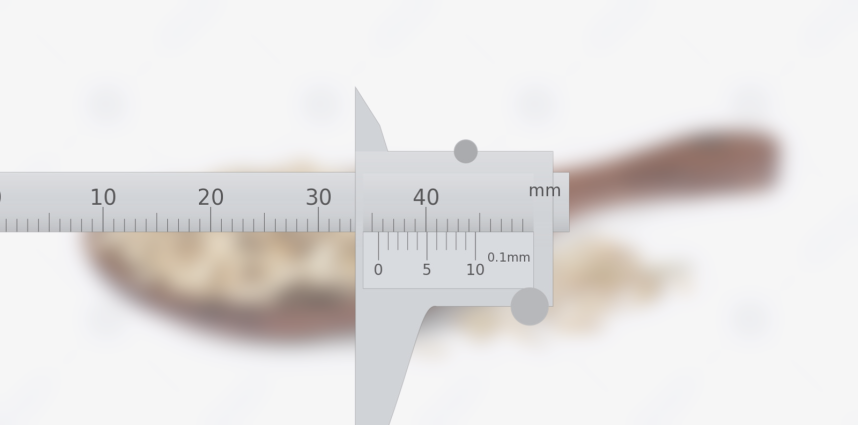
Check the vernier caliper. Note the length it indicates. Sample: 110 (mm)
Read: 35.6 (mm)
